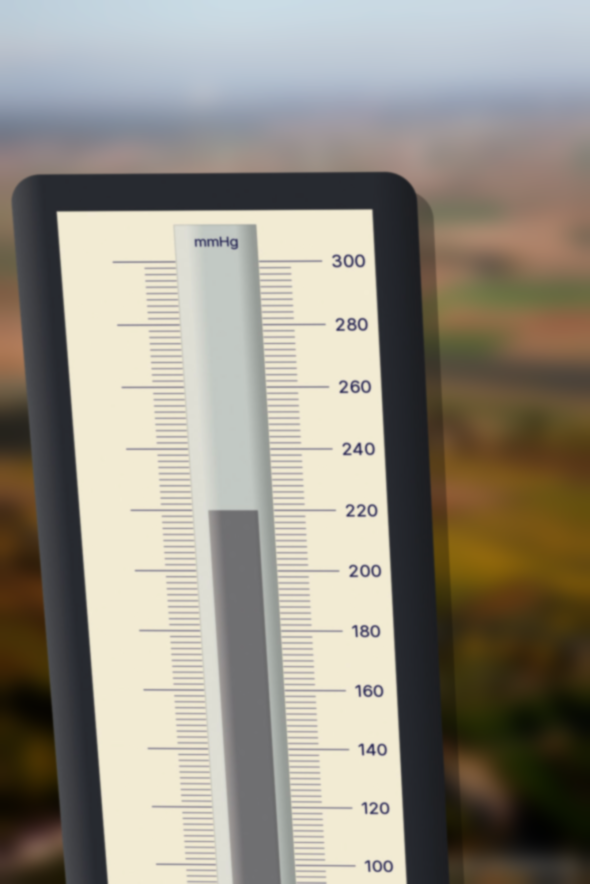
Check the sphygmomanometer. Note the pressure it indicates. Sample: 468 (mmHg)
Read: 220 (mmHg)
